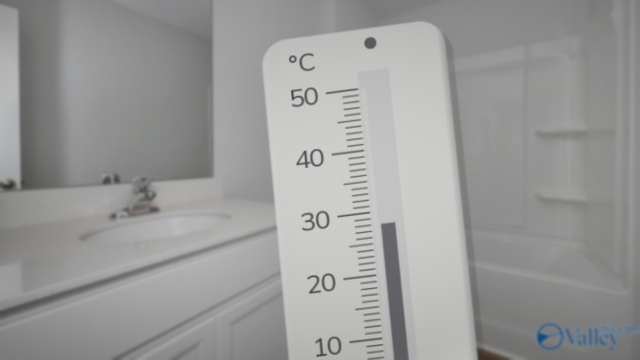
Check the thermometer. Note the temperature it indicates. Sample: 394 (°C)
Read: 28 (°C)
